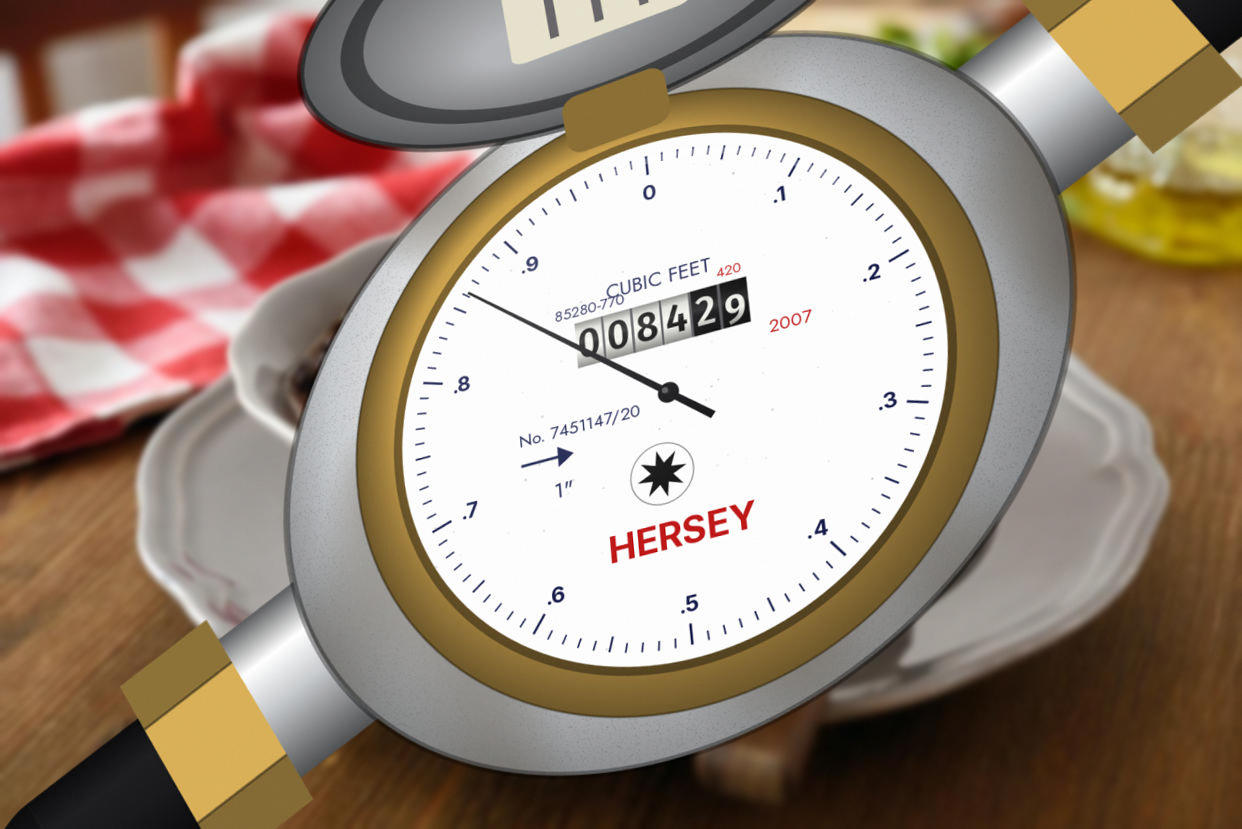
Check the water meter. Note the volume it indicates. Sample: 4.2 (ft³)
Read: 8428.86 (ft³)
